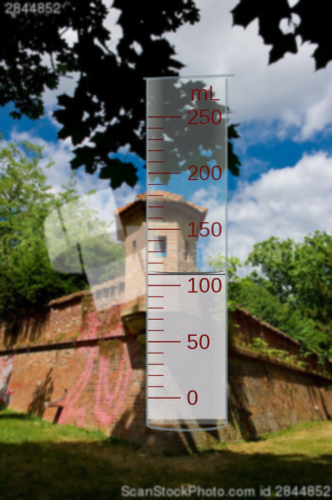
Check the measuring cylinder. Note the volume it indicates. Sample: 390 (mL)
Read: 110 (mL)
